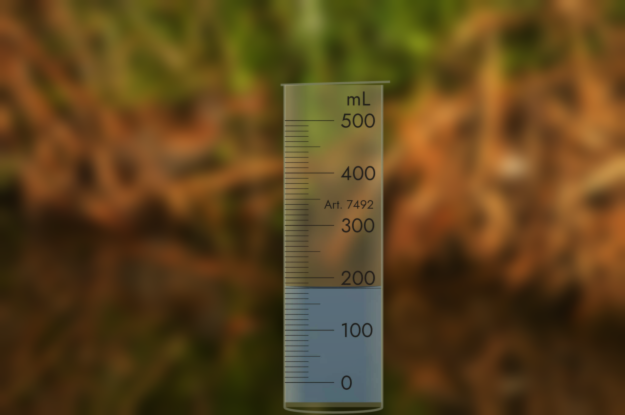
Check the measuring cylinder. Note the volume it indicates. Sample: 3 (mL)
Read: 180 (mL)
